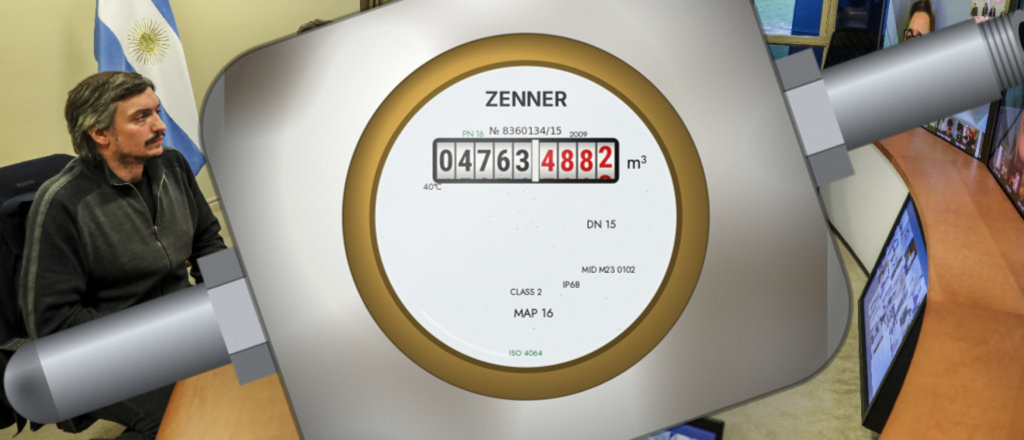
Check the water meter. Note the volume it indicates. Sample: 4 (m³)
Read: 4763.4882 (m³)
